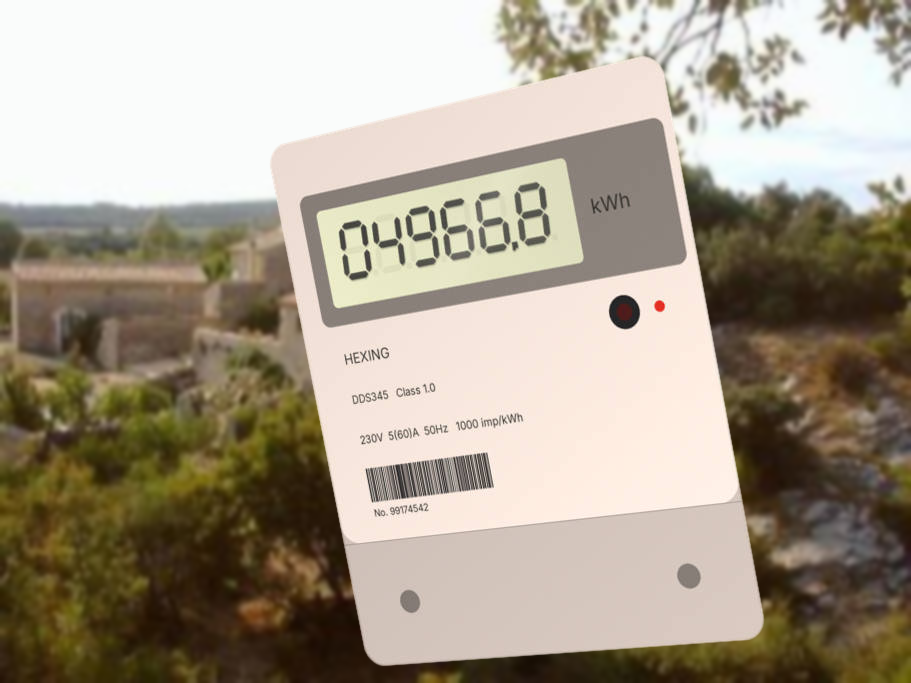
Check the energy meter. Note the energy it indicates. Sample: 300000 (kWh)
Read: 4966.8 (kWh)
